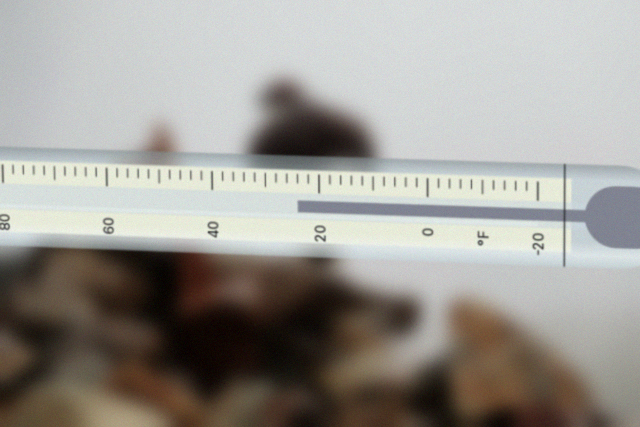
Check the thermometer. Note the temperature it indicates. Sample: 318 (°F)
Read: 24 (°F)
